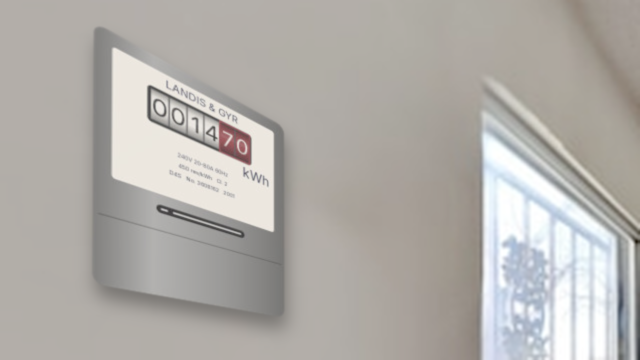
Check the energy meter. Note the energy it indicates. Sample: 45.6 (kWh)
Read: 14.70 (kWh)
